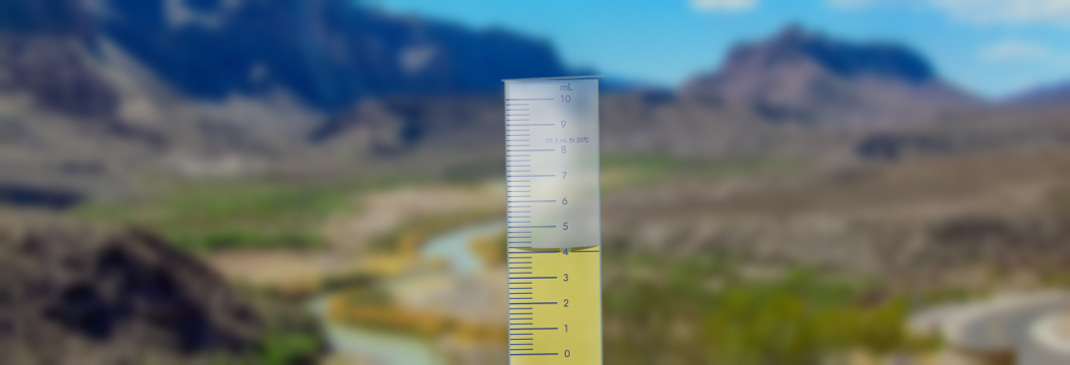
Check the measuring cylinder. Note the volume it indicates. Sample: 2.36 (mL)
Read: 4 (mL)
